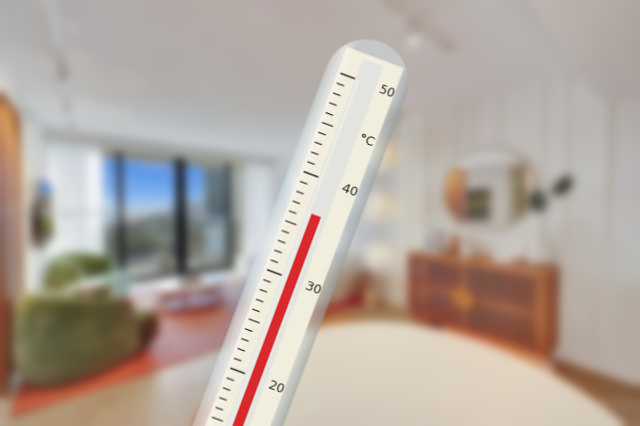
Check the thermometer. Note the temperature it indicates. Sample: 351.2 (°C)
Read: 36.5 (°C)
